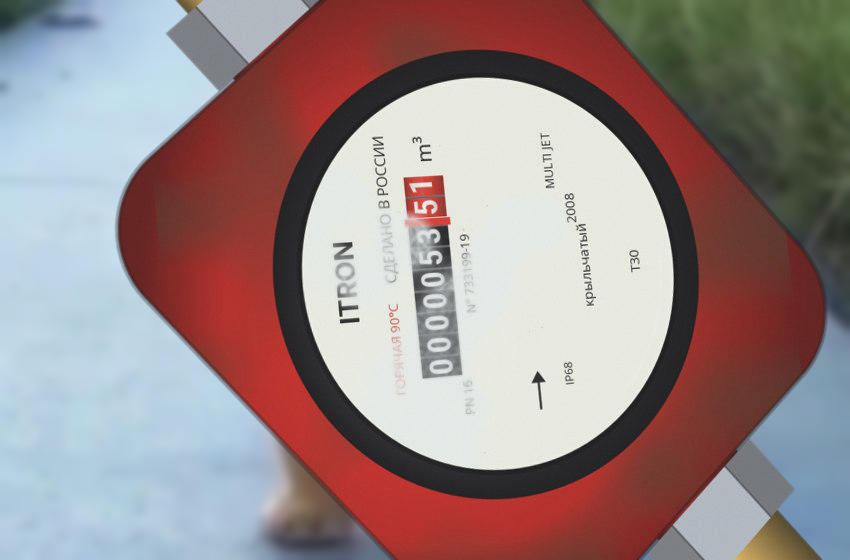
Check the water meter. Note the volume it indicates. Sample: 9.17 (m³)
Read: 53.51 (m³)
